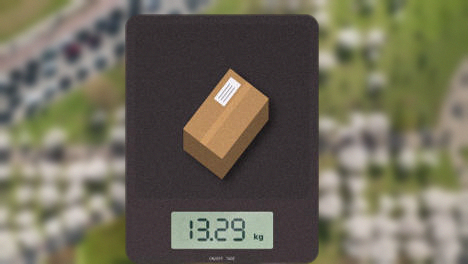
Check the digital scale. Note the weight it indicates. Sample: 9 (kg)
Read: 13.29 (kg)
